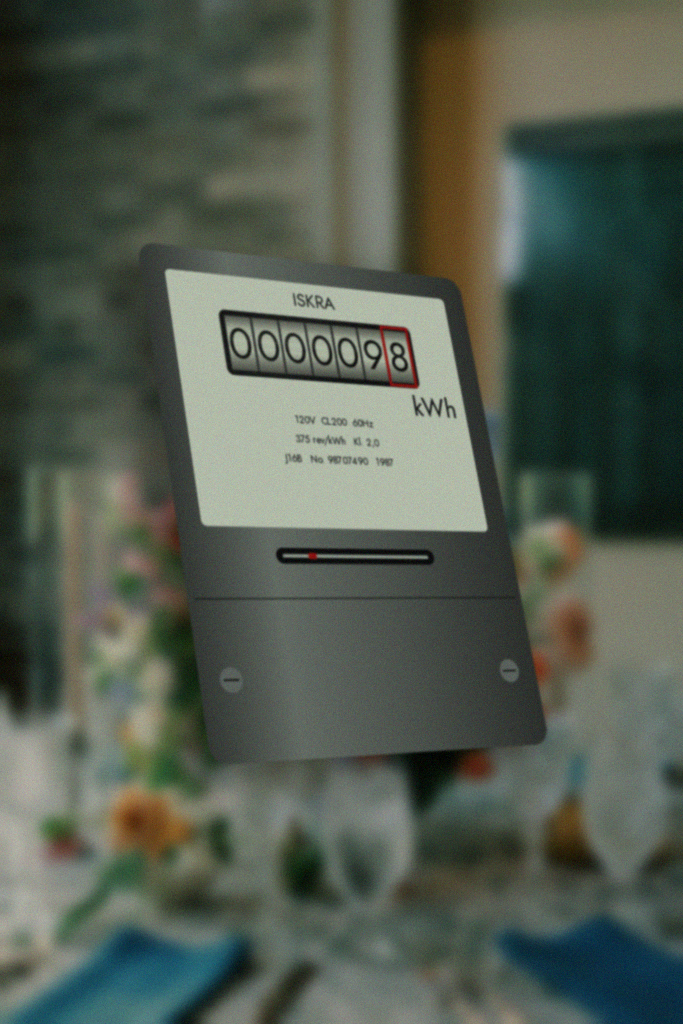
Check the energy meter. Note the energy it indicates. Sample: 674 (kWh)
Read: 9.8 (kWh)
